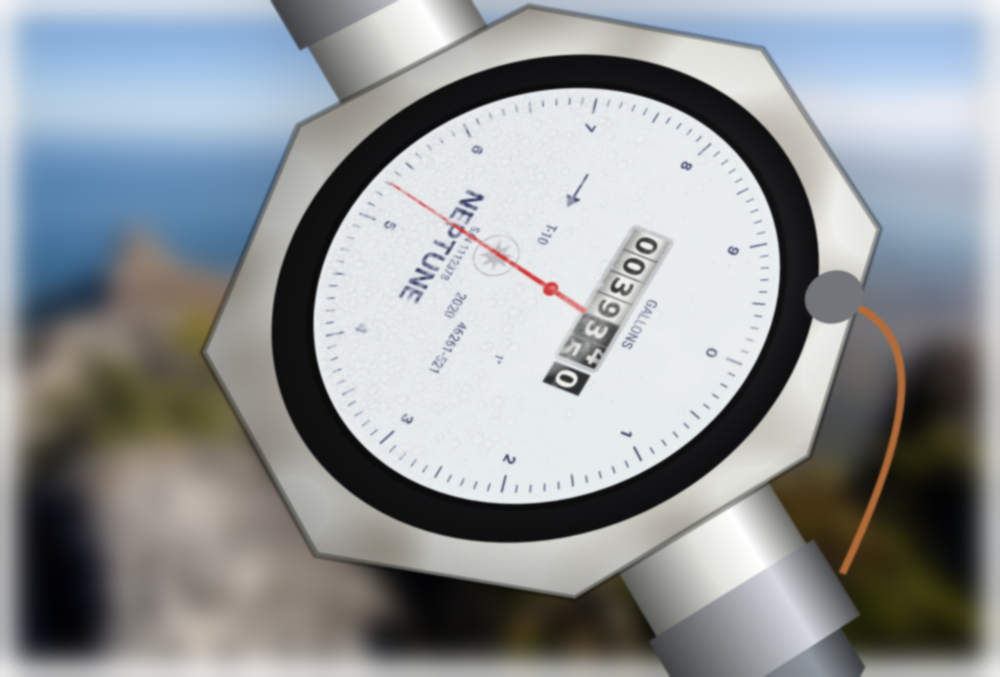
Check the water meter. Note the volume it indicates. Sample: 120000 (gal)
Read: 39345.3 (gal)
